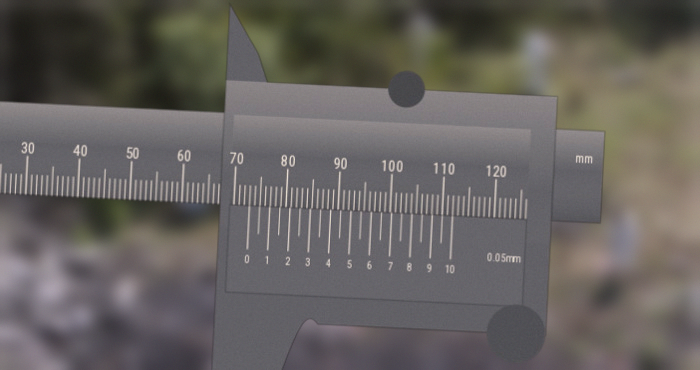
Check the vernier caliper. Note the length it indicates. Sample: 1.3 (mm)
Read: 73.0 (mm)
